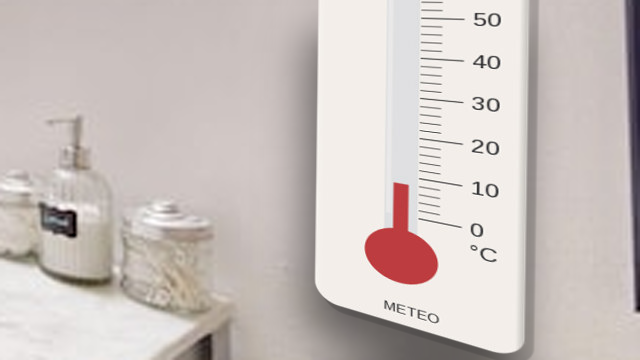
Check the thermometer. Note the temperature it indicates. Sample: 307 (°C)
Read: 8 (°C)
